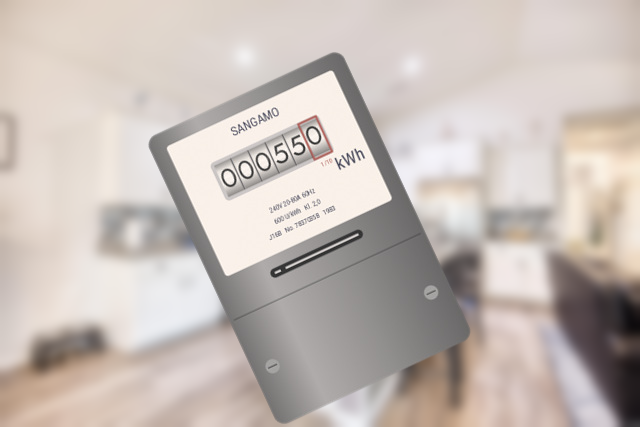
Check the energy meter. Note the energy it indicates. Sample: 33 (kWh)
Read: 55.0 (kWh)
